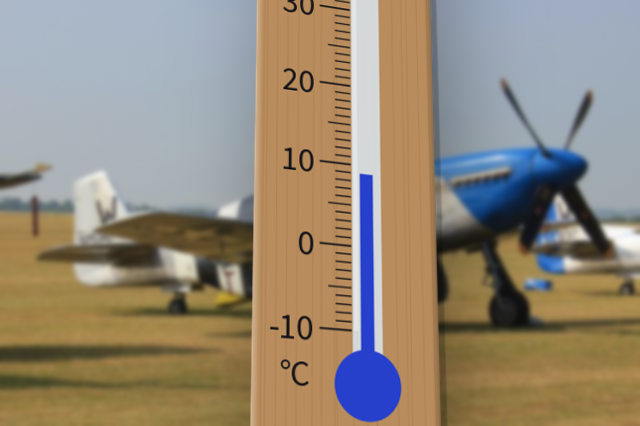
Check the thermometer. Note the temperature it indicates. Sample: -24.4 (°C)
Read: 9 (°C)
